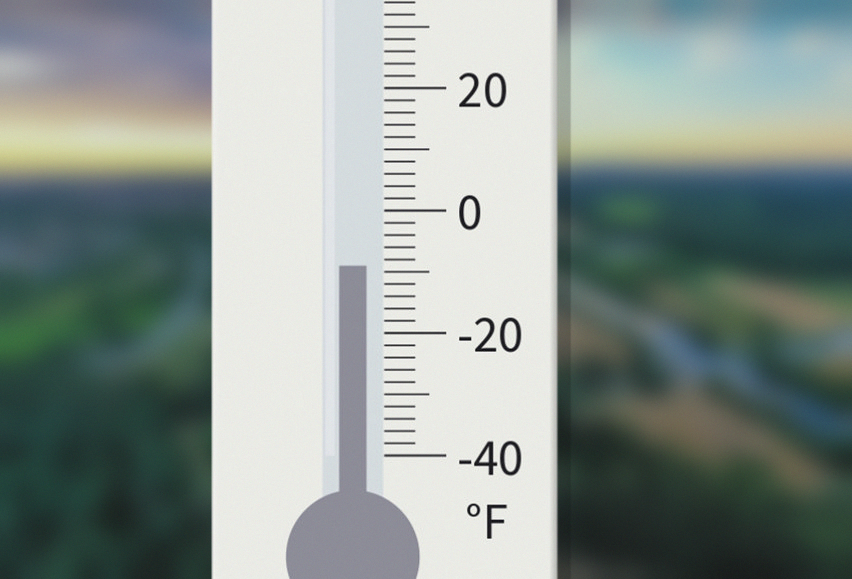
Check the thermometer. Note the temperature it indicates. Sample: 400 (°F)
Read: -9 (°F)
